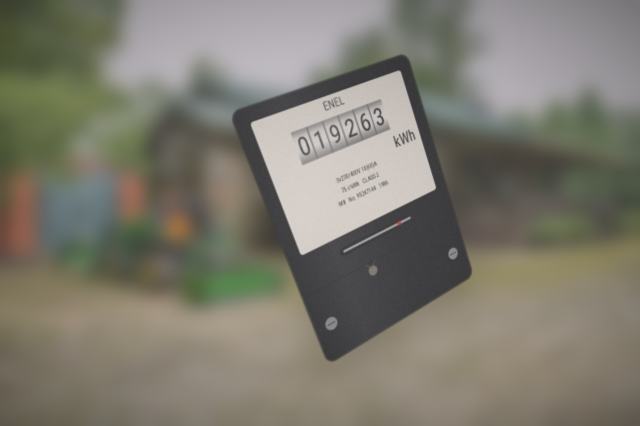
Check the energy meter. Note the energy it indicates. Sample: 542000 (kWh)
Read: 19263 (kWh)
